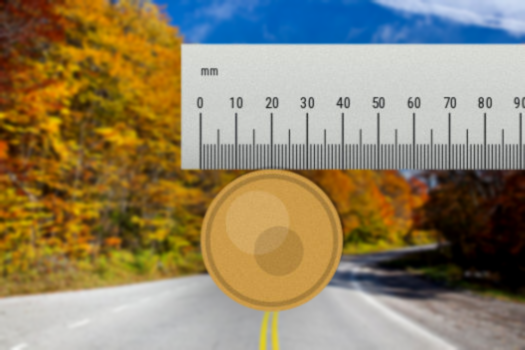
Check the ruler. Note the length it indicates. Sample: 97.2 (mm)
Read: 40 (mm)
